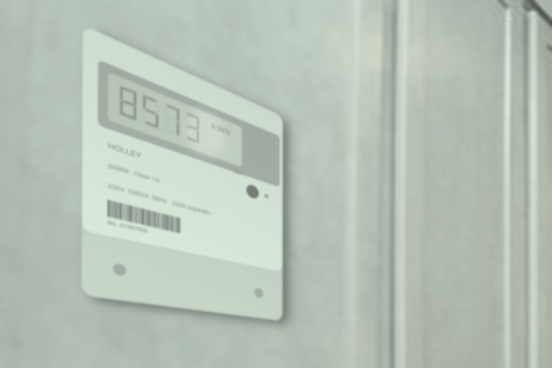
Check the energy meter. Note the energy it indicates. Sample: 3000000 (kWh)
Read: 8573 (kWh)
